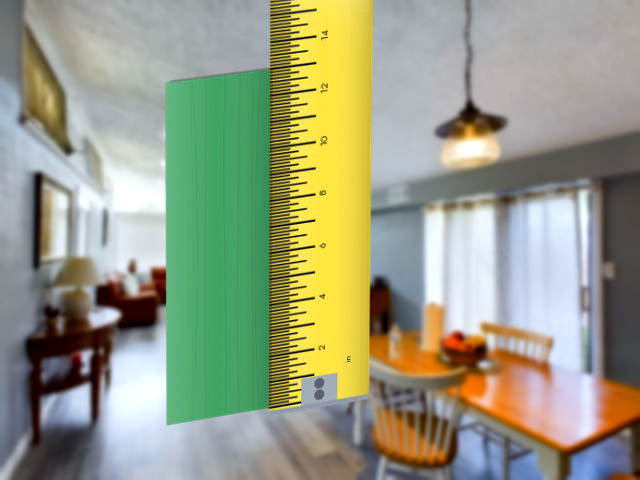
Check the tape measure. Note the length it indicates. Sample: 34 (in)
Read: 13 (in)
